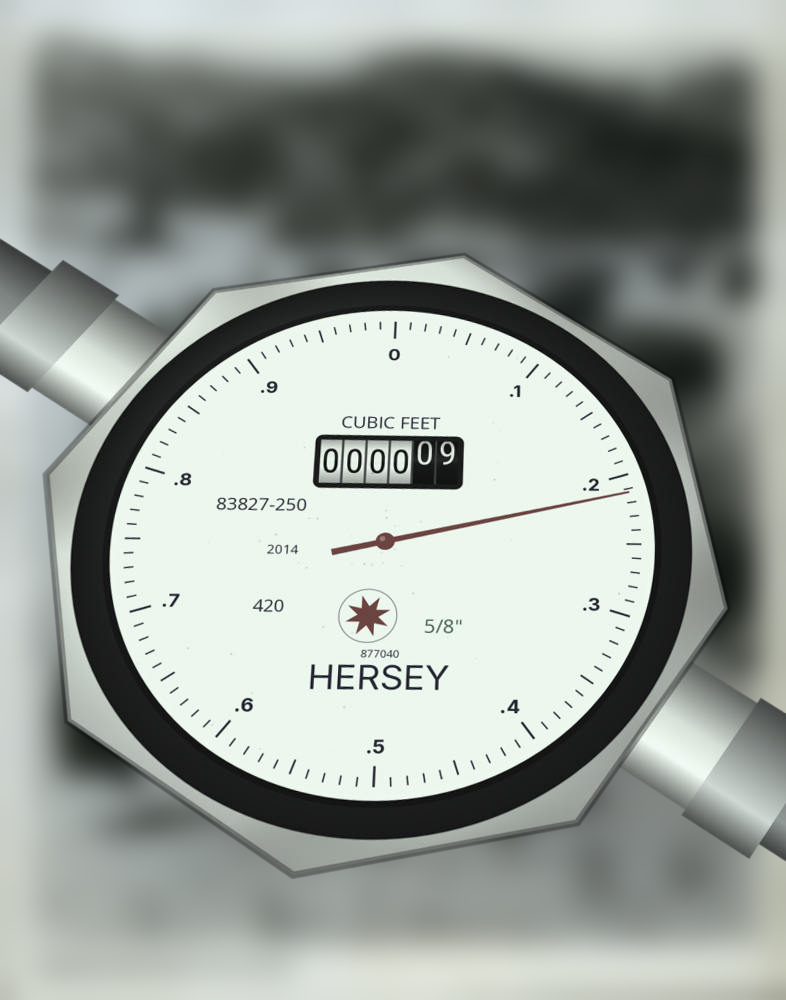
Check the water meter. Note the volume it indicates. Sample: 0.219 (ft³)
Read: 9.21 (ft³)
